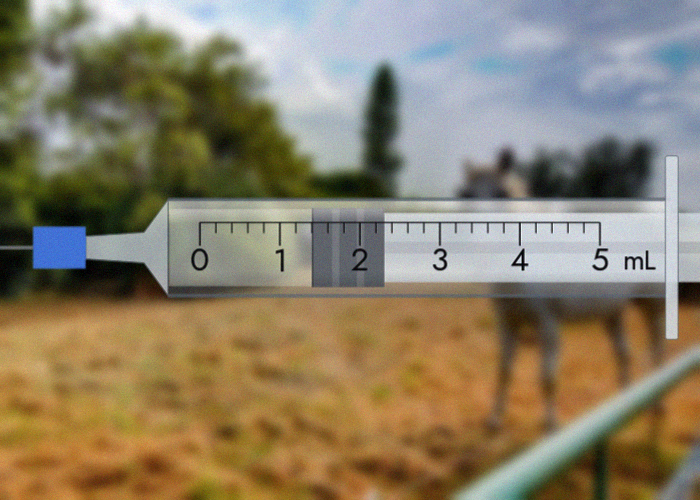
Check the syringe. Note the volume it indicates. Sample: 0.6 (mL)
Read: 1.4 (mL)
